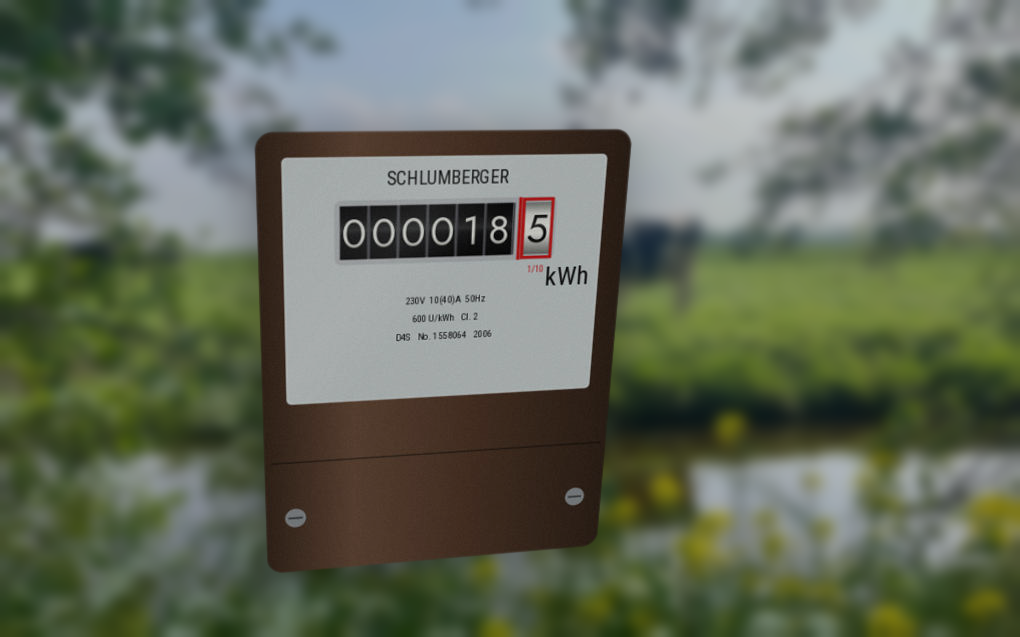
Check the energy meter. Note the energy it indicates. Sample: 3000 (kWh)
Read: 18.5 (kWh)
